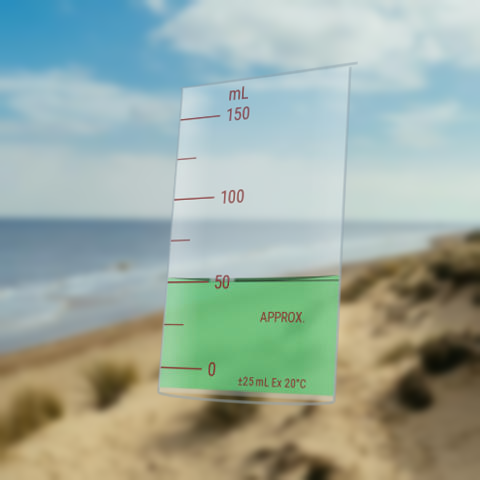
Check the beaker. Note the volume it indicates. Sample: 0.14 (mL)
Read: 50 (mL)
